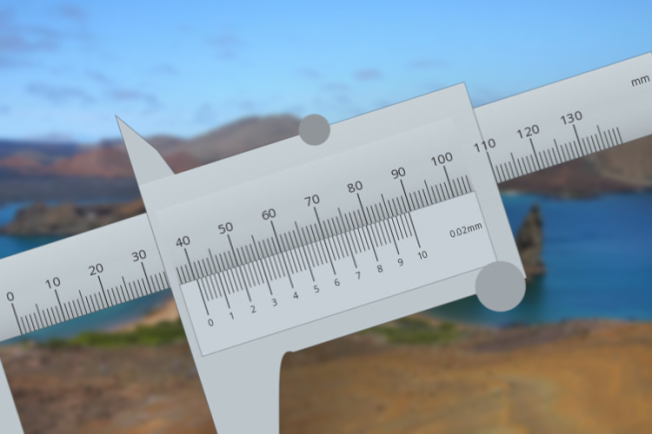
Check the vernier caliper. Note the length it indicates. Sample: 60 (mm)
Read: 40.5 (mm)
